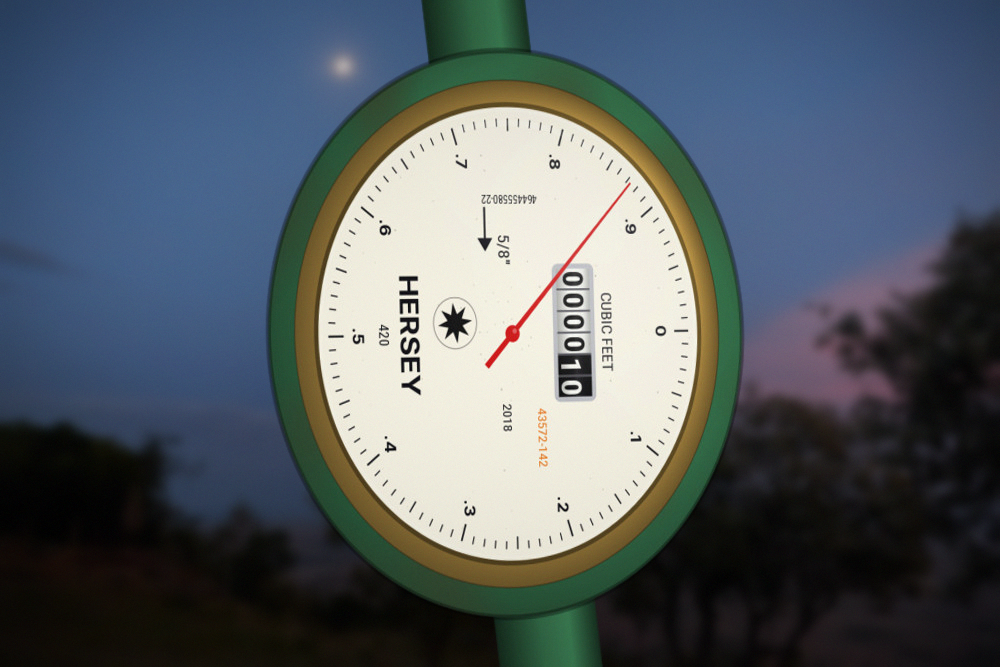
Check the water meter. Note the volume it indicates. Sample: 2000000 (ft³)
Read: 9.87 (ft³)
